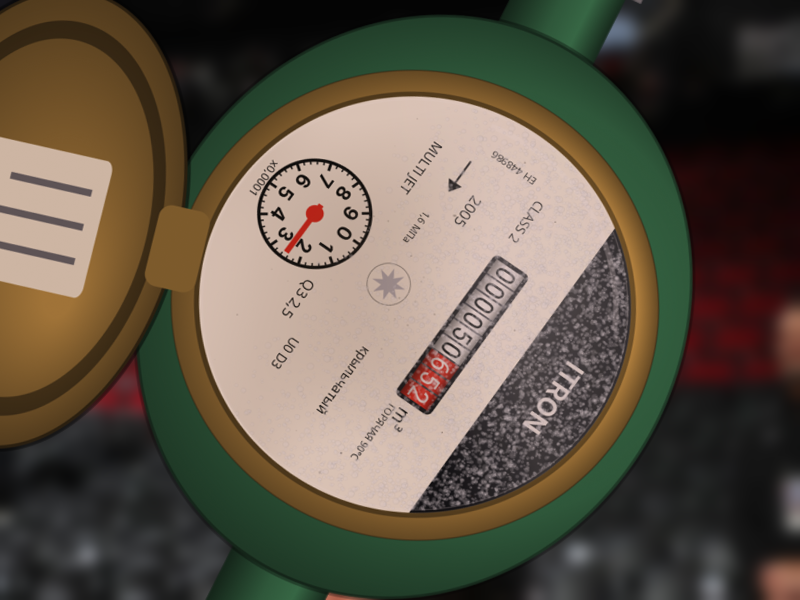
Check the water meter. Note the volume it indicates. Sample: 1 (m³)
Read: 50.6522 (m³)
